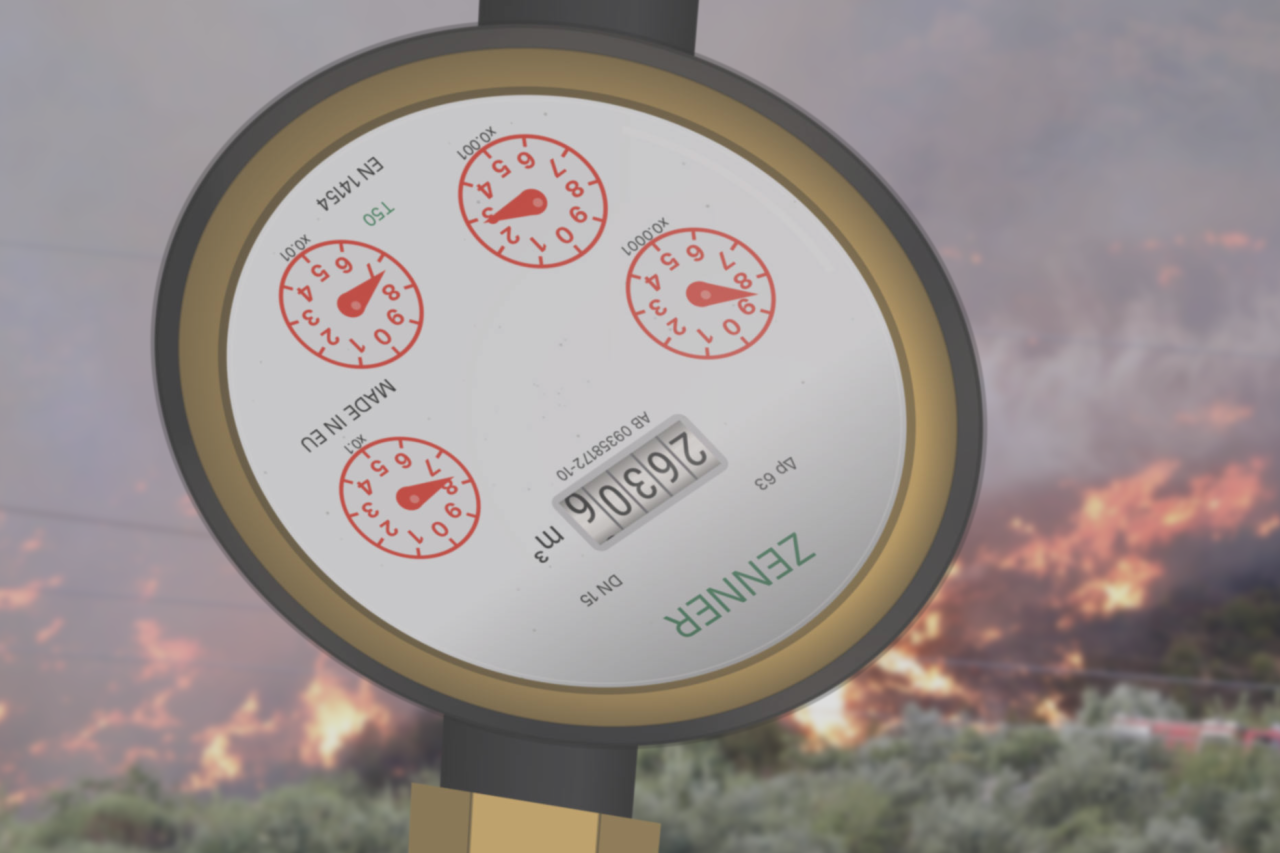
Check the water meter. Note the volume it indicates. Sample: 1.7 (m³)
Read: 26305.7728 (m³)
